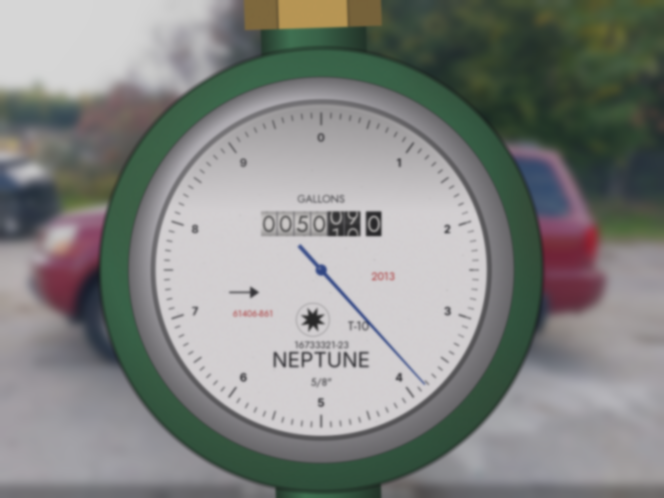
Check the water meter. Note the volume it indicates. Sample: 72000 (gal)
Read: 50093.8 (gal)
